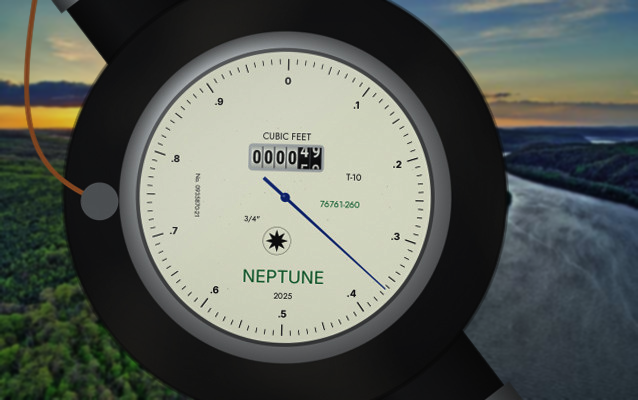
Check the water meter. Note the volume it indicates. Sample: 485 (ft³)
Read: 49.36 (ft³)
